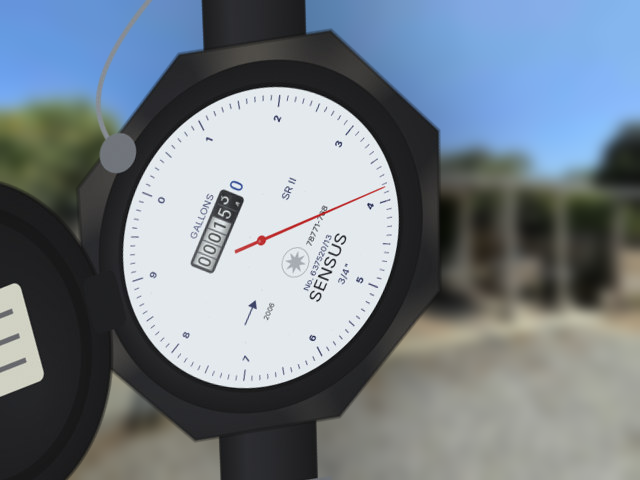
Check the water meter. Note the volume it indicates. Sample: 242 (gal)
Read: 1533.8 (gal)
